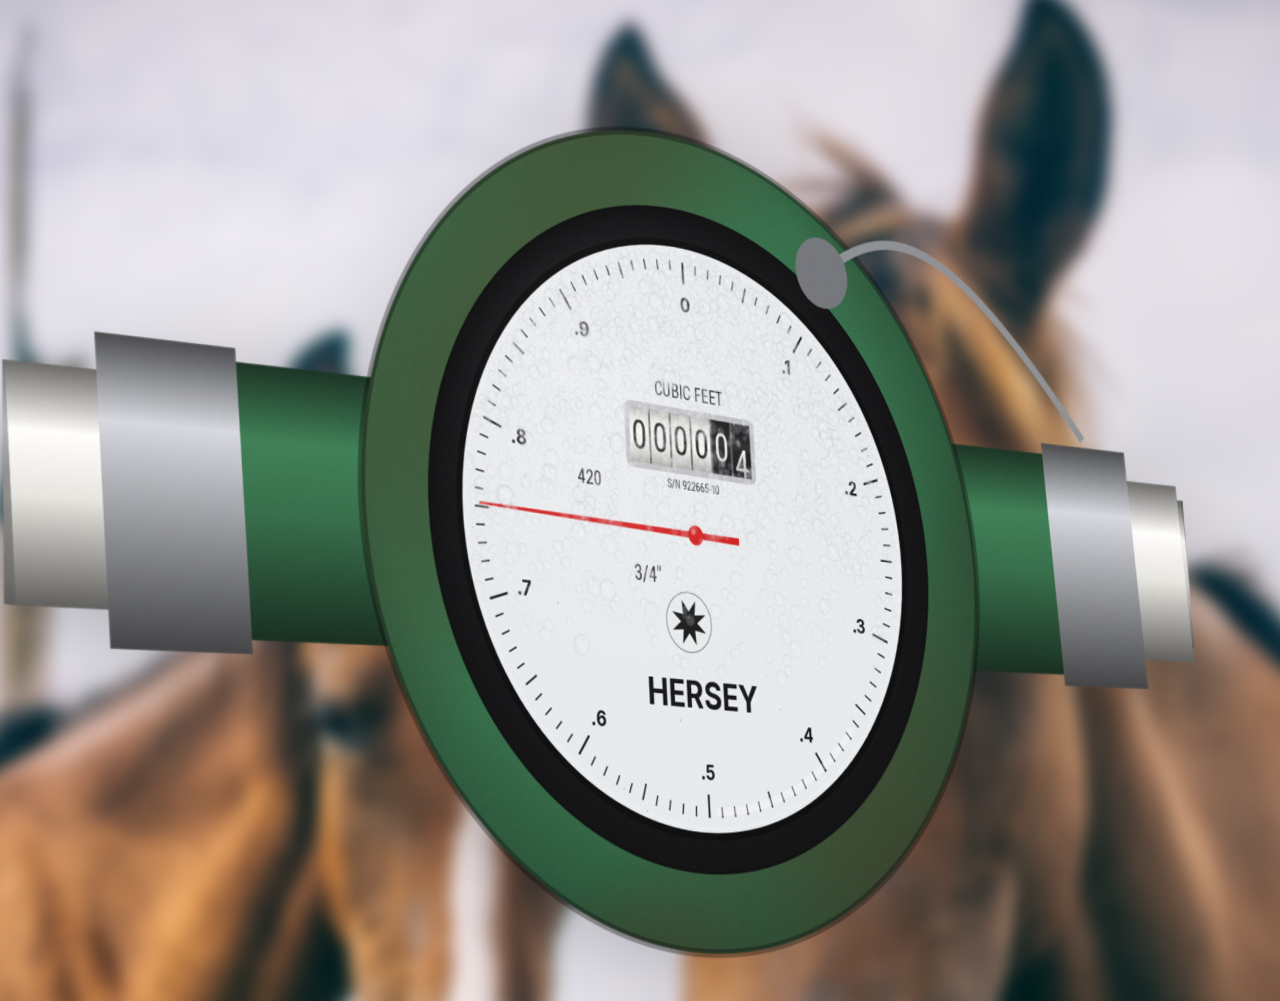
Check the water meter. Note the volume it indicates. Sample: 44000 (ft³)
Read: 3.75 (ft³)
